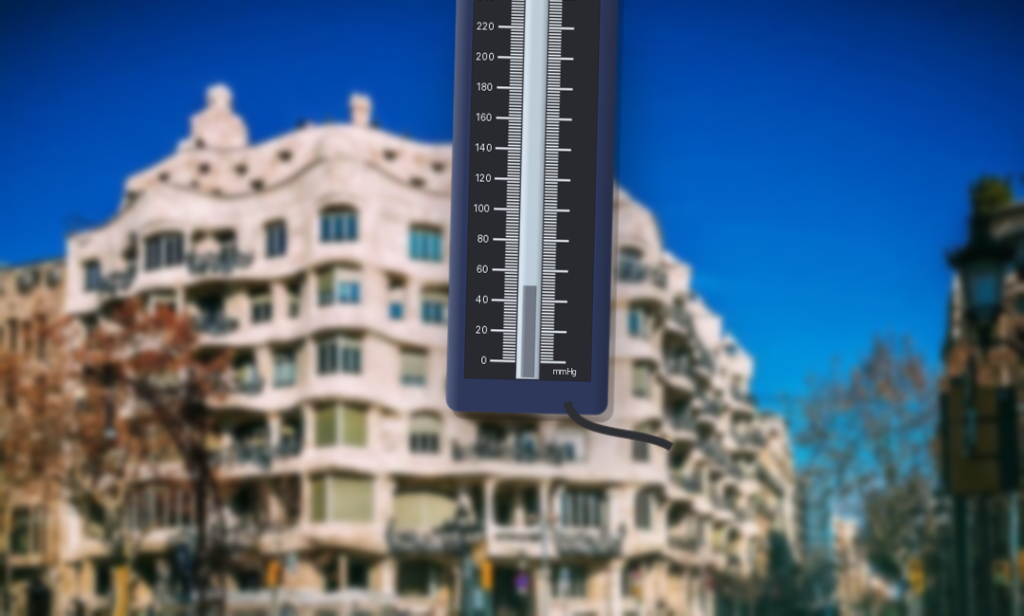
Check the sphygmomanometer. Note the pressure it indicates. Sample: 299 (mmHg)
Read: 50 (mmHg)
